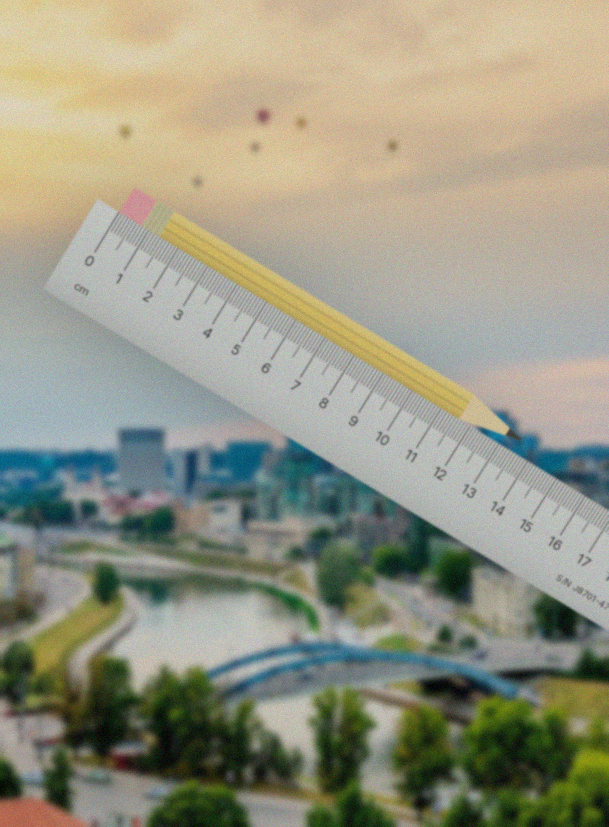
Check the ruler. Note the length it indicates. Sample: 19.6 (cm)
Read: 13.5 (cm)
